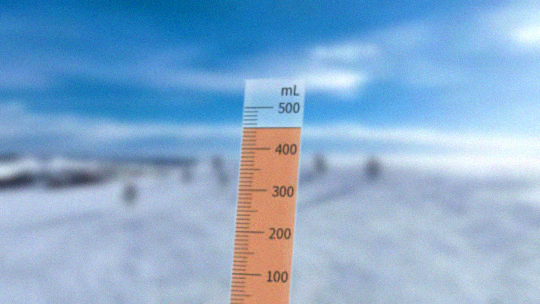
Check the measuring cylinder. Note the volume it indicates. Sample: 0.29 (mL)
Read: 450 (mL)
